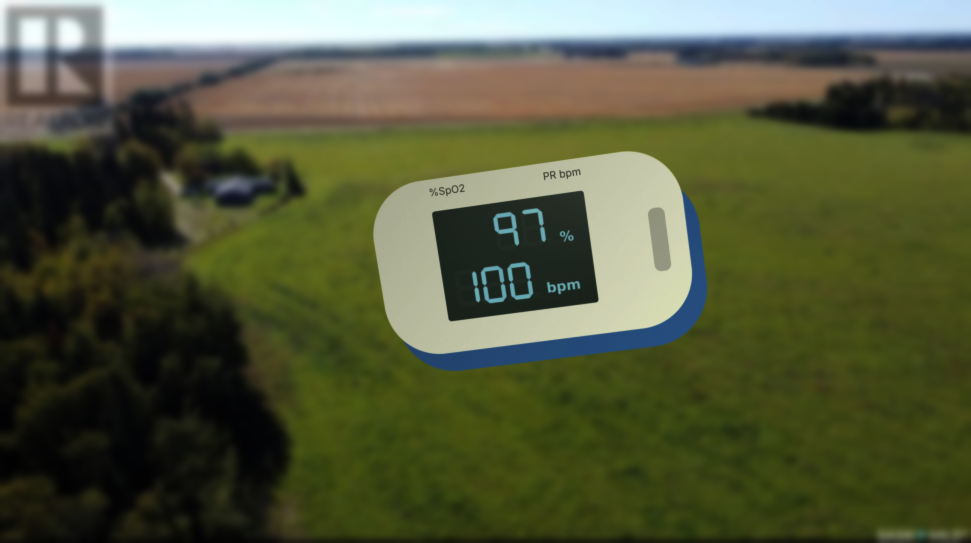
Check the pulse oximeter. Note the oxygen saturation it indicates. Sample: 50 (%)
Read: 97 (%)
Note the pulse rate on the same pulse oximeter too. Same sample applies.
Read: 100 (bpm)
